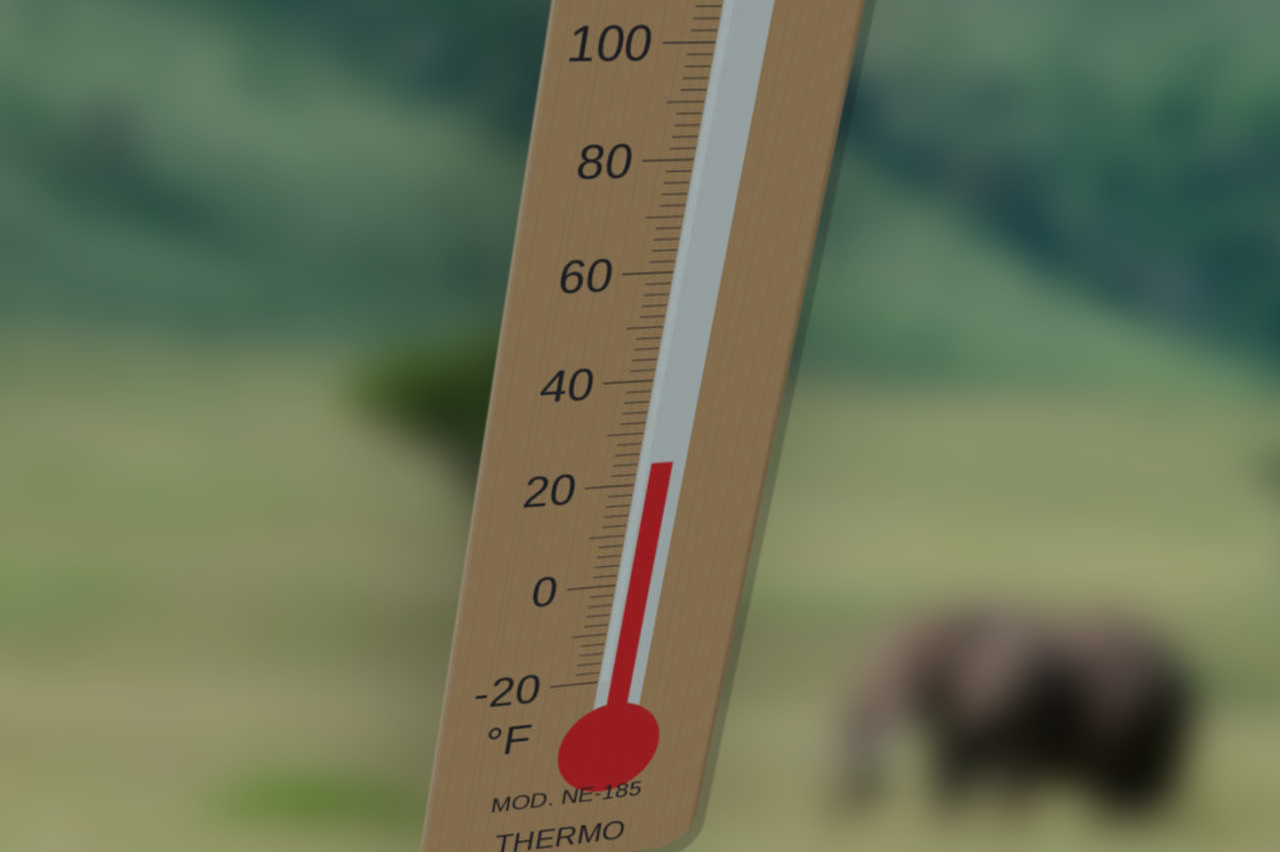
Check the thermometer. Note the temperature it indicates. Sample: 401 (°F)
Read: 24 (°F)
